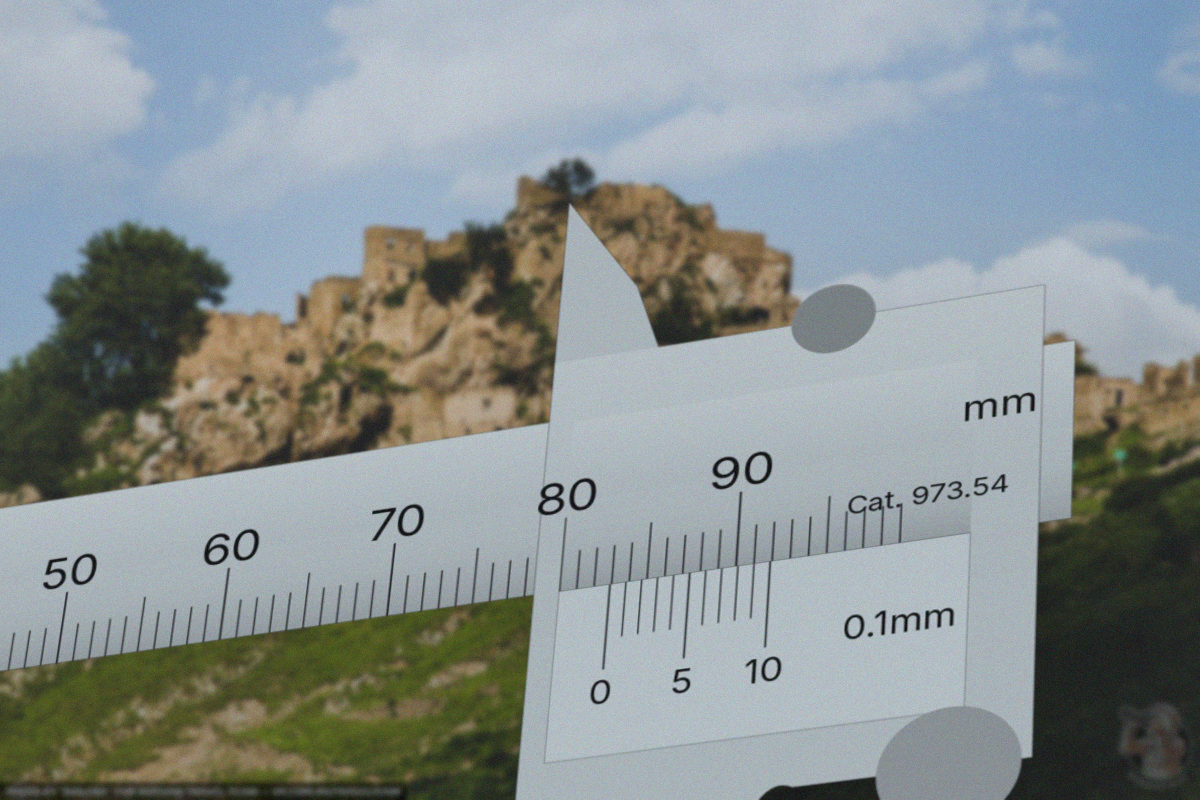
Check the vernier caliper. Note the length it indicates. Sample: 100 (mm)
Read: 82.9 (mm)
